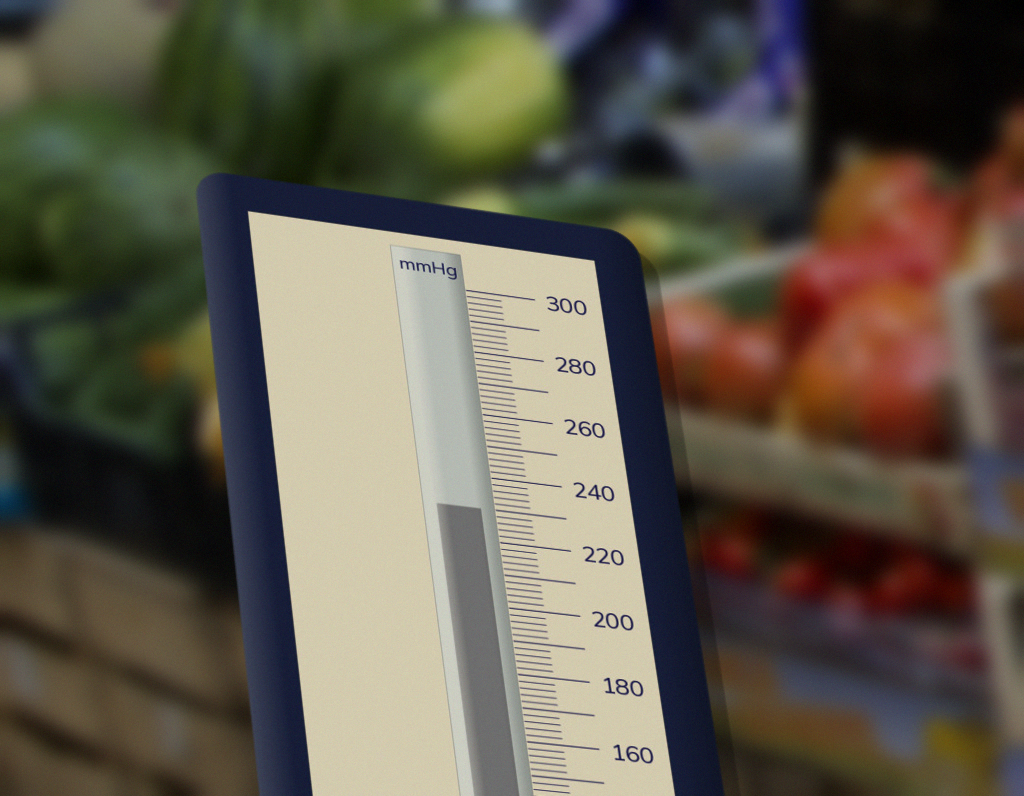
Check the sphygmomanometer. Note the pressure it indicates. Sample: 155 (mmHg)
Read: 230 (mmHg)
